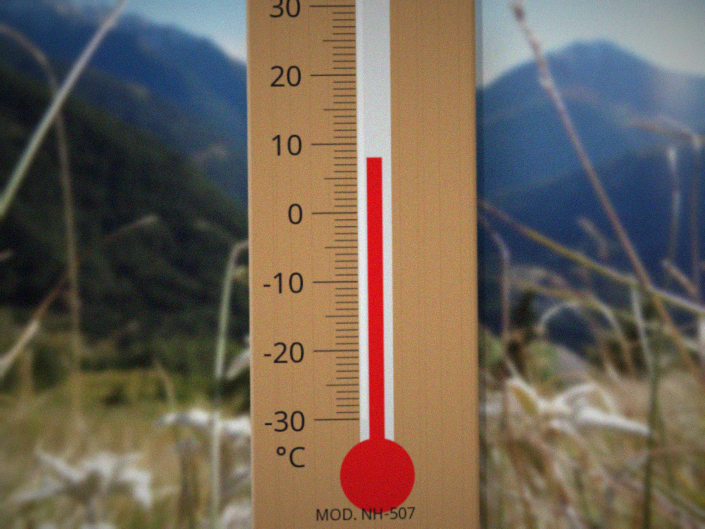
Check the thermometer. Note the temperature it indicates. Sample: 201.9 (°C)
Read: 8 (°C)
